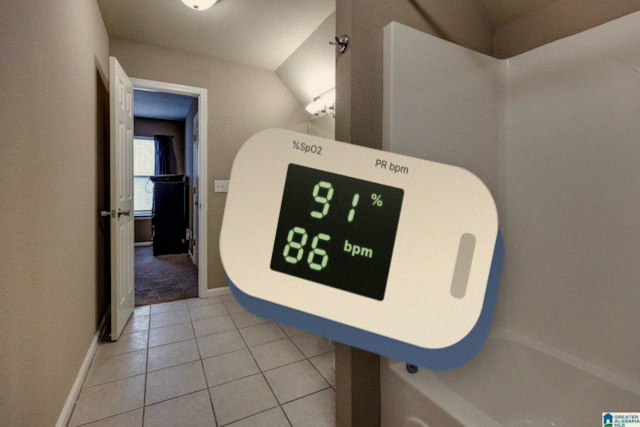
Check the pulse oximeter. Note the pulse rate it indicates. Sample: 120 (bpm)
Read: 86 (bpm)
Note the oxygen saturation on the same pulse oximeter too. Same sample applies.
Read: 91 (%)
